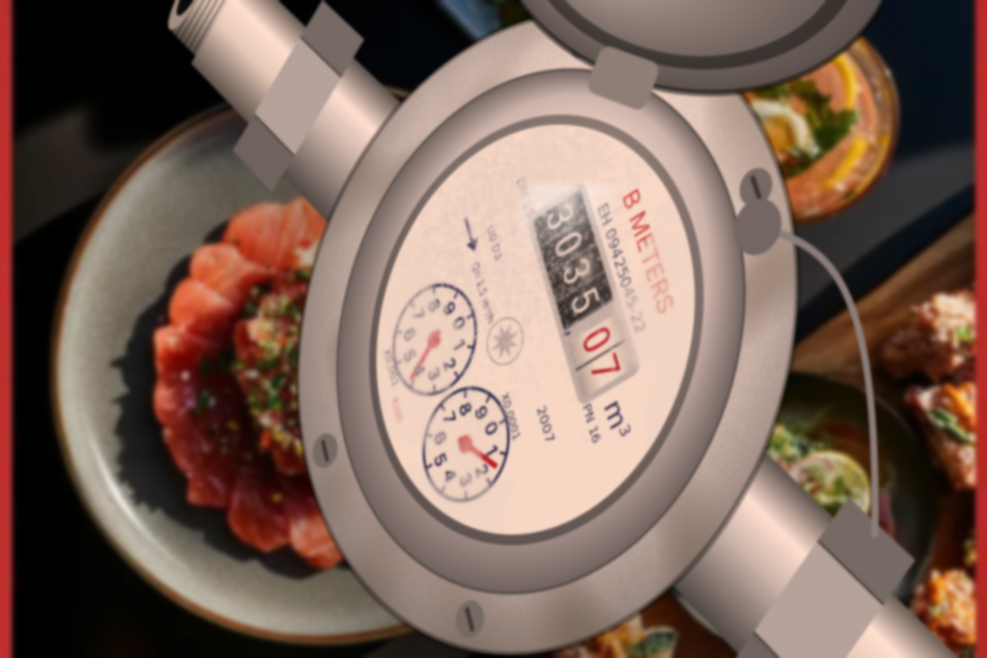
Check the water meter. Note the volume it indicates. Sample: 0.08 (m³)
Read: 3035.0741 (m³)
